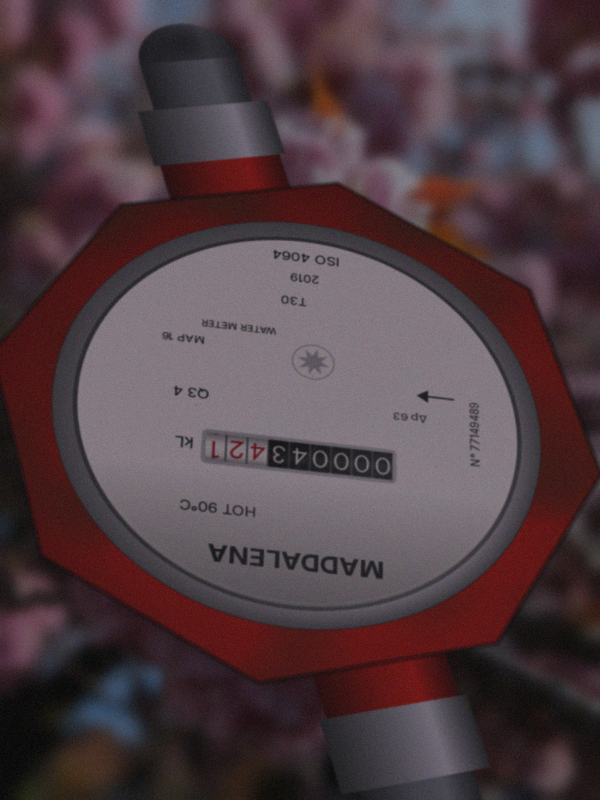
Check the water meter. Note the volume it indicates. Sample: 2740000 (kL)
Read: 43.421 (kL)
